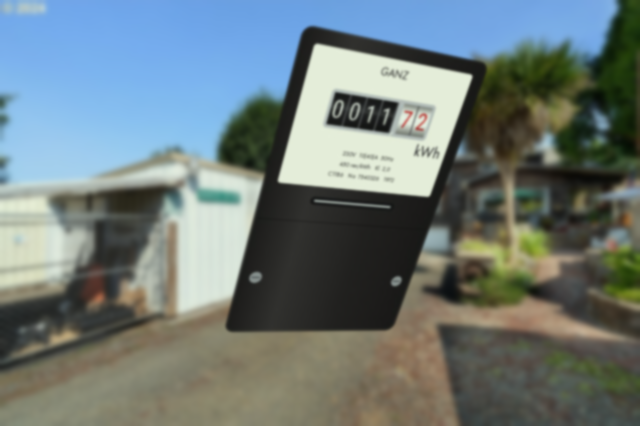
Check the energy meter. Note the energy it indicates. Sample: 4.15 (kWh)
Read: 11.72 (kWh)
